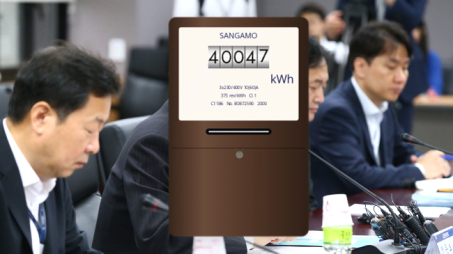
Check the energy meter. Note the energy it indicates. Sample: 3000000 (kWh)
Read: 40047 (kWh)
